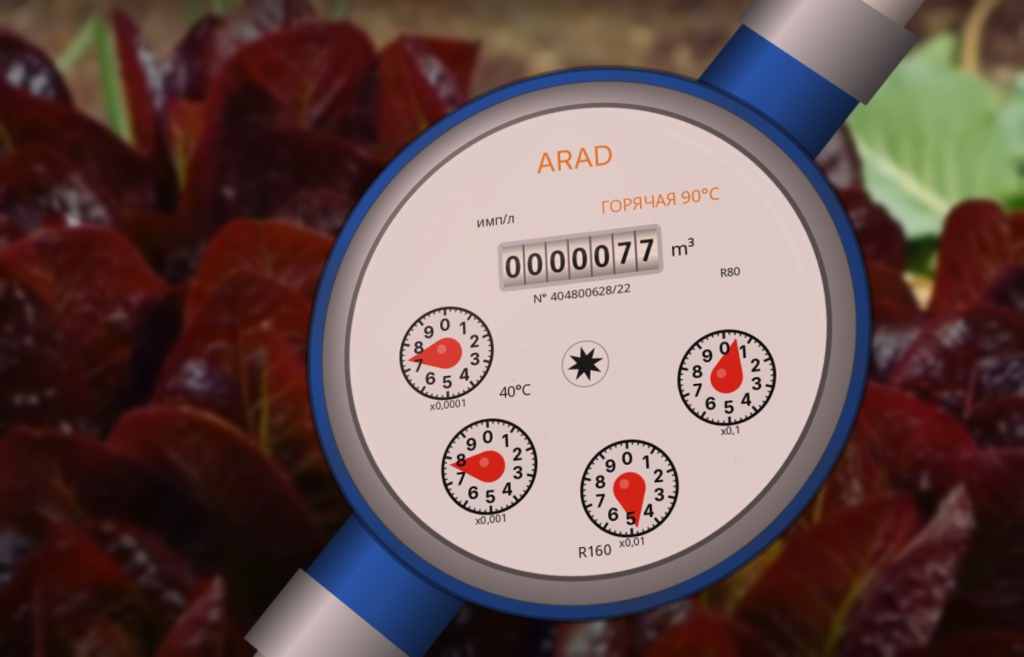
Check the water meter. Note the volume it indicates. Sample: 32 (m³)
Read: 77.0477 (m³)
